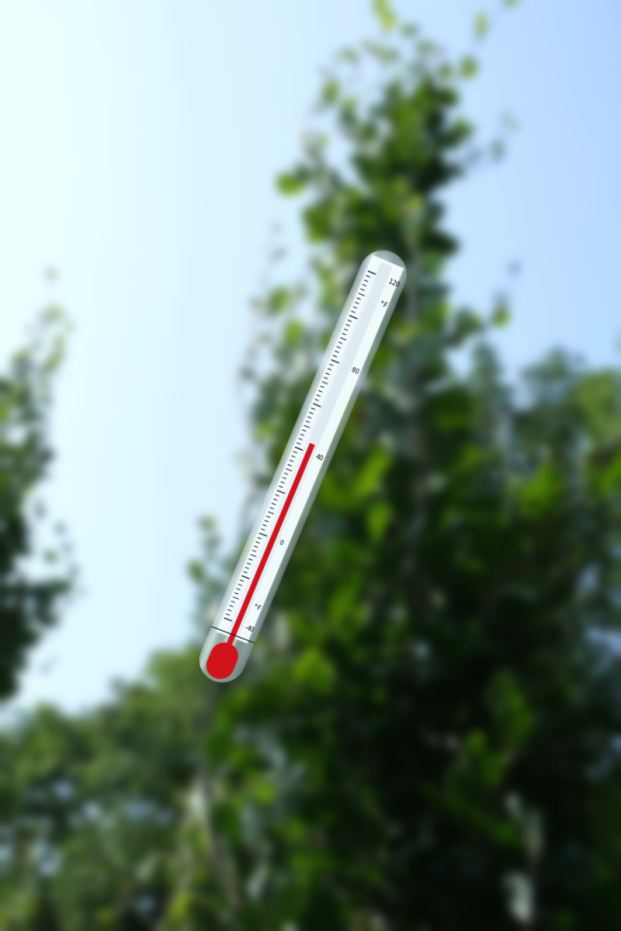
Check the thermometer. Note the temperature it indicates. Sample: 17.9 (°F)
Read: 44 (°F)
